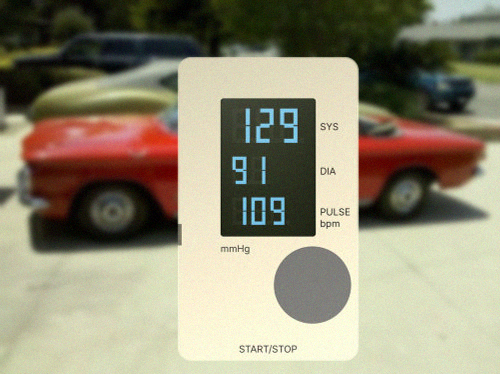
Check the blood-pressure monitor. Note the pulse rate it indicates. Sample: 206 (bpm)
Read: 109 (bpm)
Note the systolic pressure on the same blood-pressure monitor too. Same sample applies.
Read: 129 (mmHg)
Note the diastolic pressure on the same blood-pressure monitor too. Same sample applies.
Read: 91 (mmHg)
